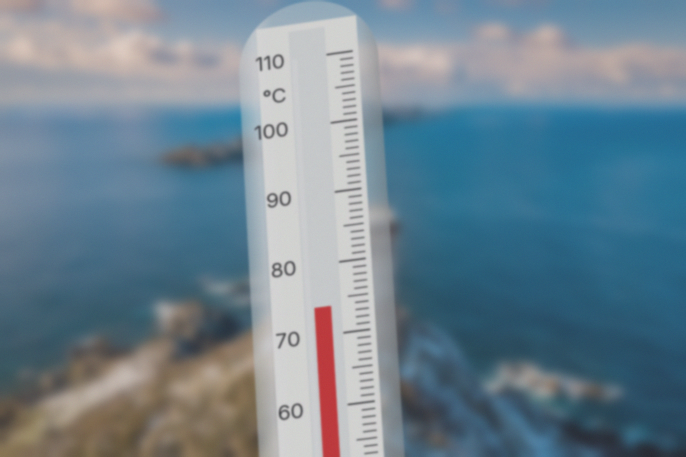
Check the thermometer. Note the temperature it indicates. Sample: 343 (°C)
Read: 74 (°C)
